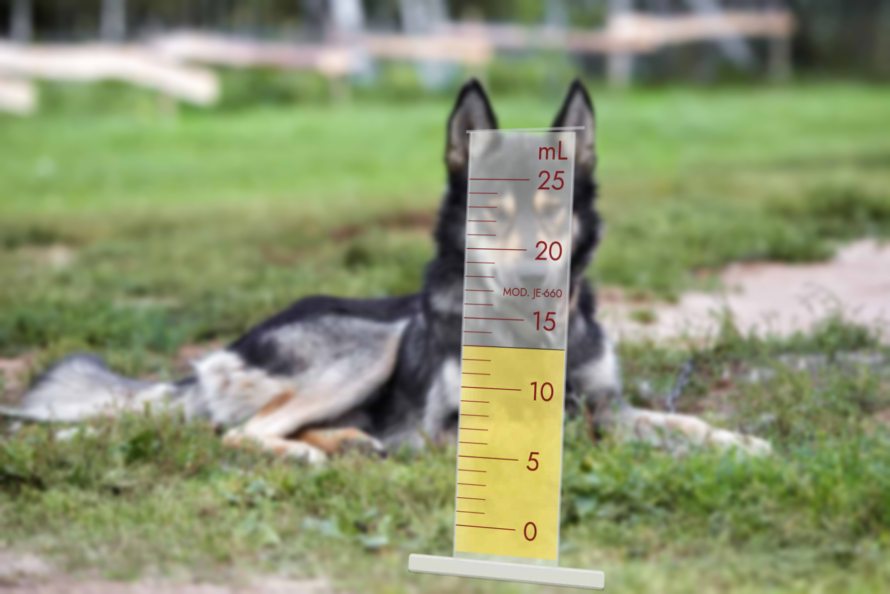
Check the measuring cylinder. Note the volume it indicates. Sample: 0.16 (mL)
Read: 13 (mL)
